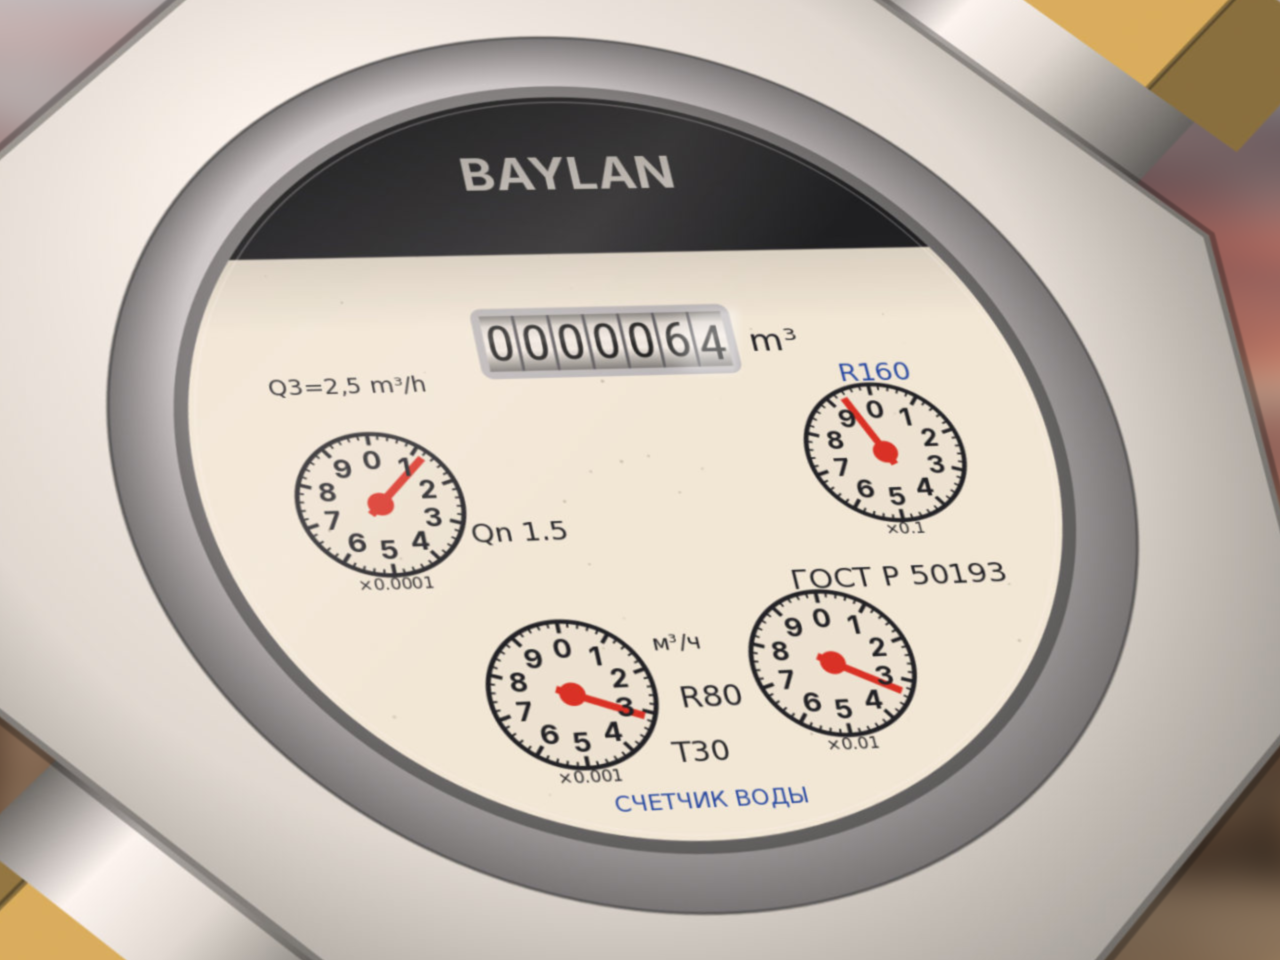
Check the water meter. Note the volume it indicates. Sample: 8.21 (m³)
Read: 63.9331 (m³)
